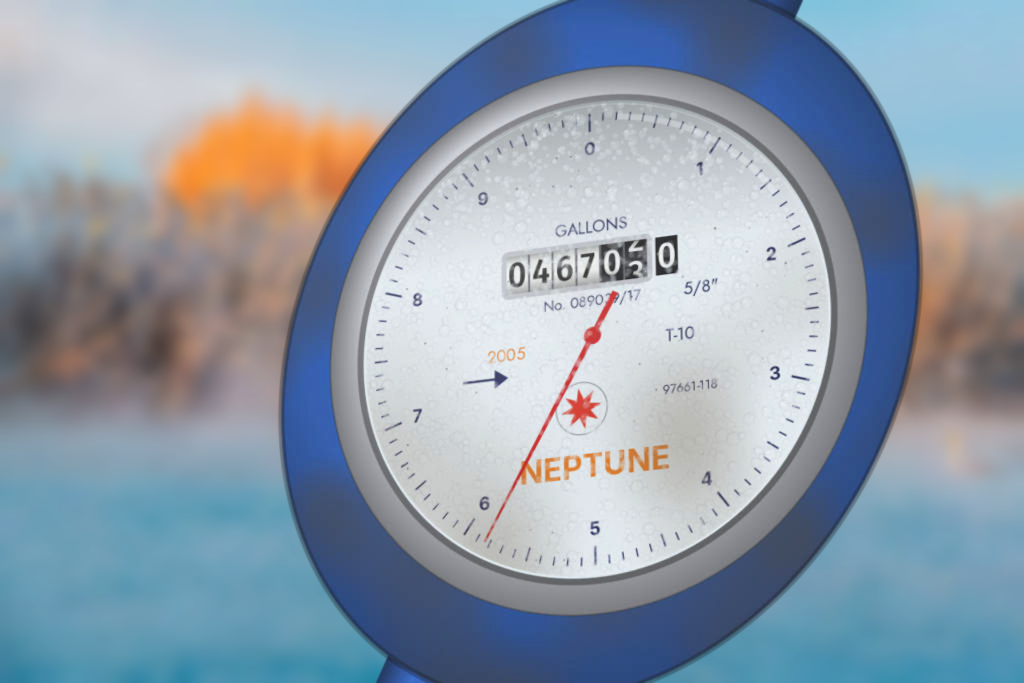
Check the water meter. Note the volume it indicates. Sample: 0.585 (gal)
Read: 467025.8 (gal)
